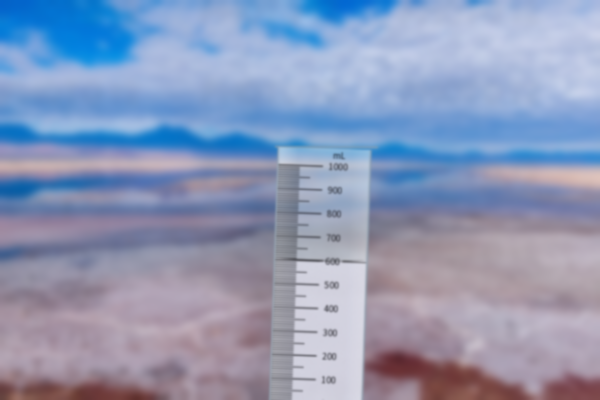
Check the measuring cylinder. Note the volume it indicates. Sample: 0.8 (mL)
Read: 600 (mL)
